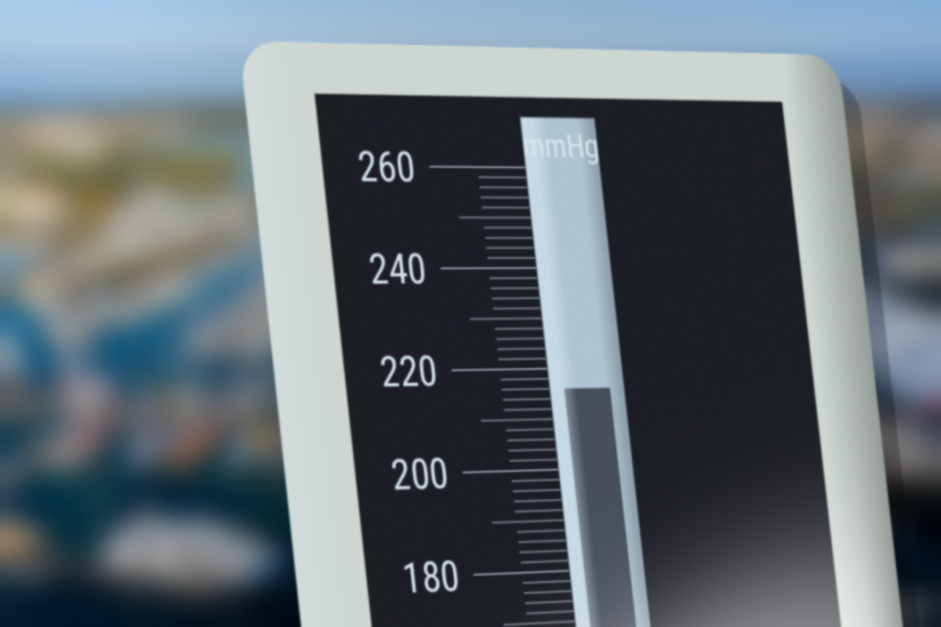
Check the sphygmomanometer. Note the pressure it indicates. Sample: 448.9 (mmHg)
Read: 216 (mmHg)
